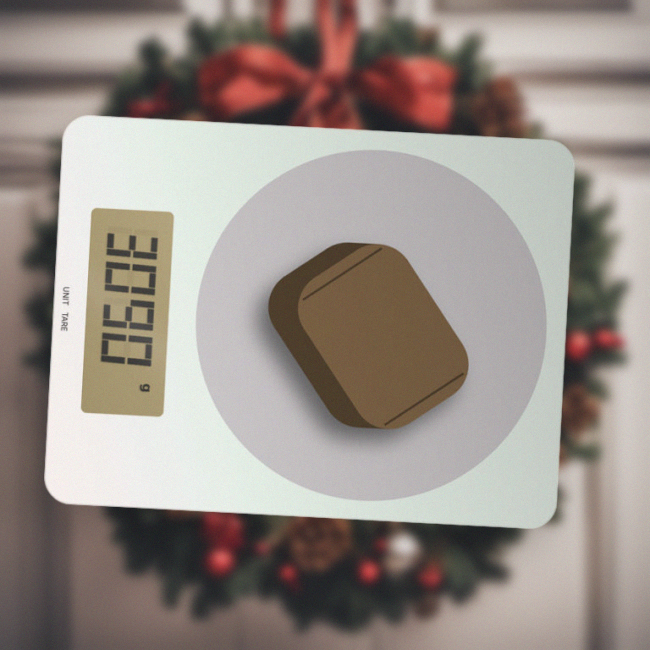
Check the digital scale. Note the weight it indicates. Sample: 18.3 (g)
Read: 3090 (g)
